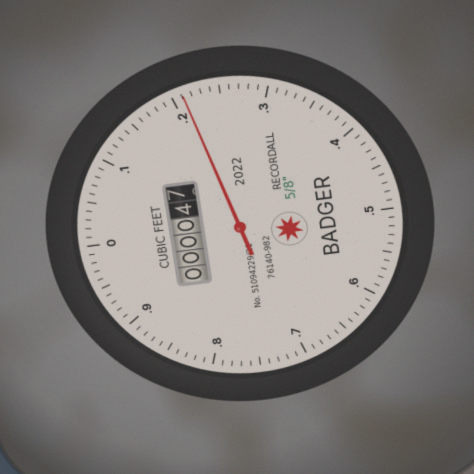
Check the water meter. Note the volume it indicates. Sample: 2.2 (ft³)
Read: 47.21 (ft³)
